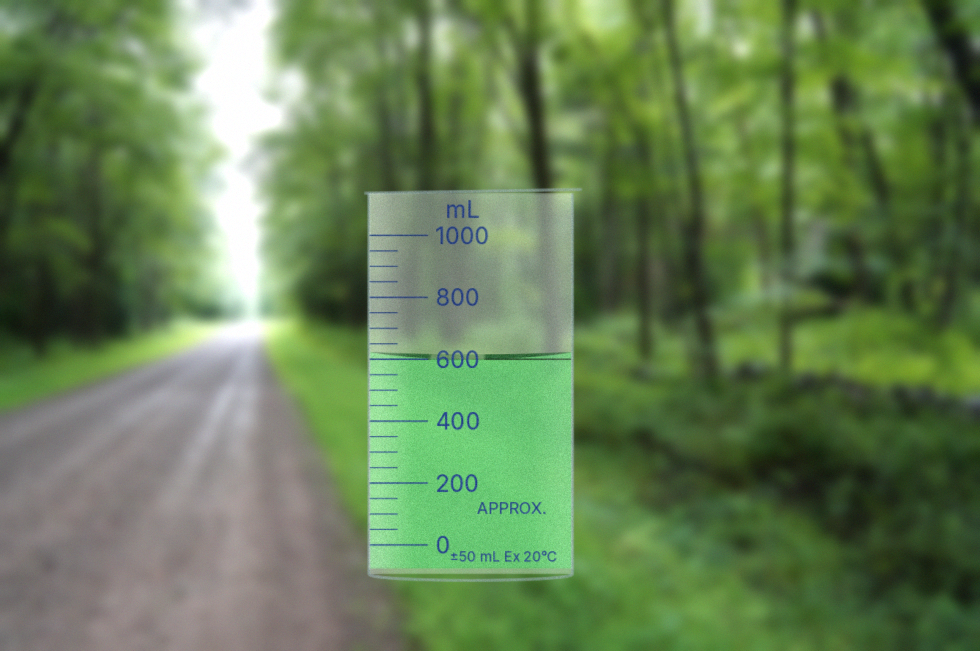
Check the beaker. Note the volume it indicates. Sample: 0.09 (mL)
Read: 600 (mL)
